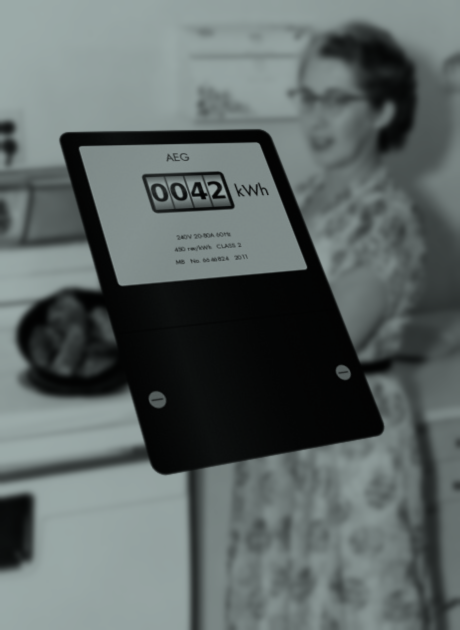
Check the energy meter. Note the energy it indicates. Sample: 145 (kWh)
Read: 42 (kWh)
